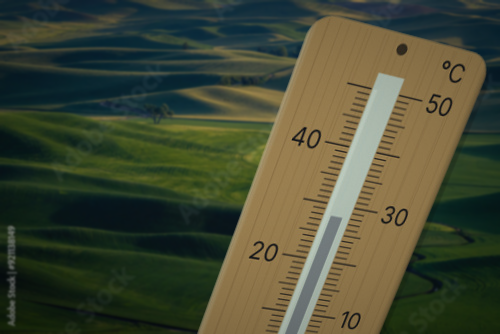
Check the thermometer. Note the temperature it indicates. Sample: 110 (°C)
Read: 28 (°C)
